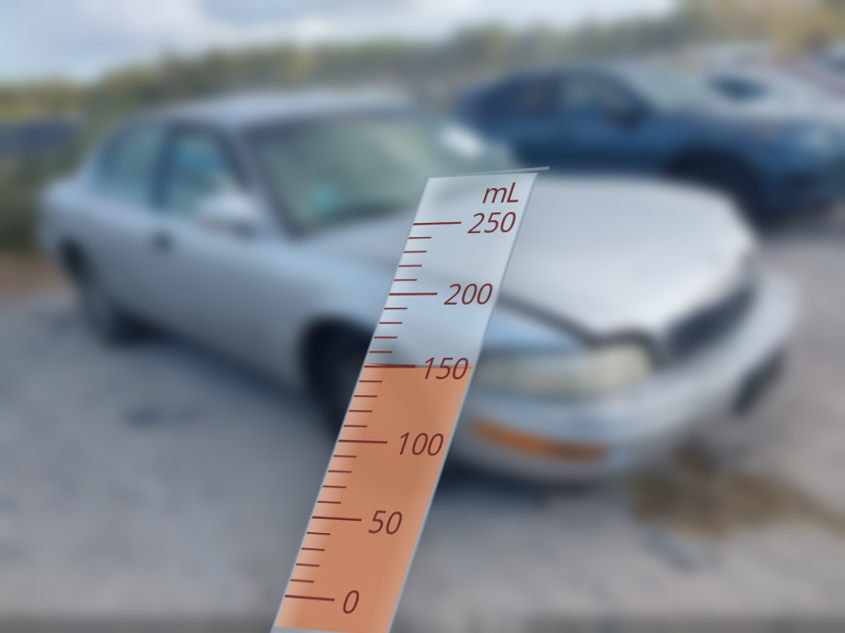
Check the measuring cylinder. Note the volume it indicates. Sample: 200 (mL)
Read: 150 (mL)
